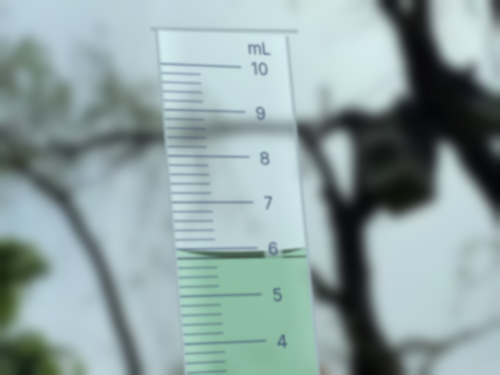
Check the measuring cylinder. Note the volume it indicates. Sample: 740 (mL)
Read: 5.8 (mL)
